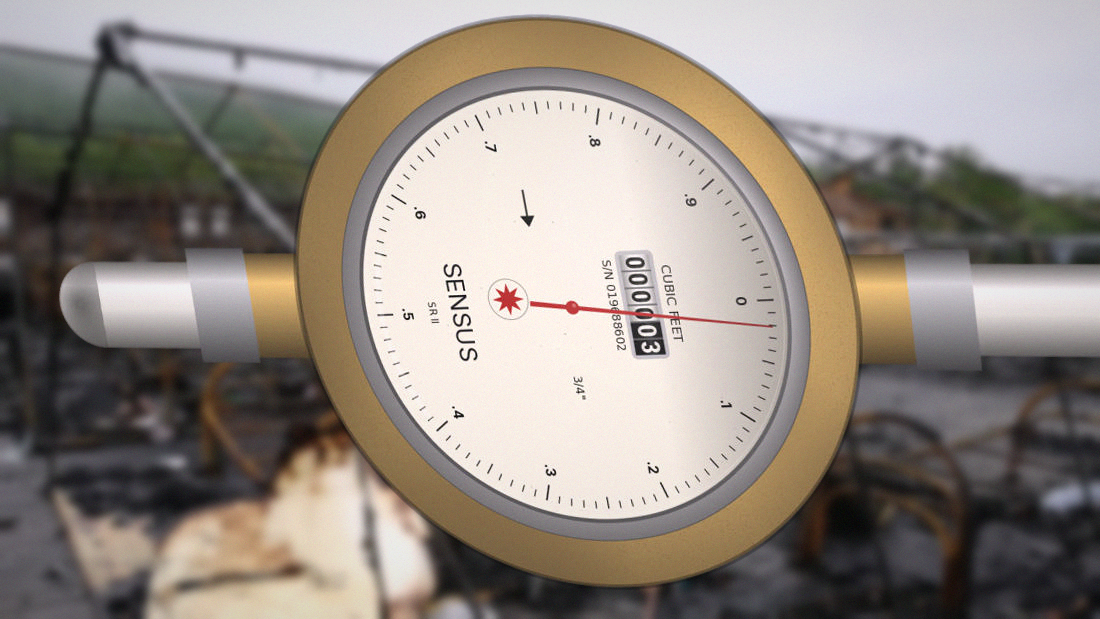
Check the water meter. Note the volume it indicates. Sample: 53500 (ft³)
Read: 3.02 (ft³)
